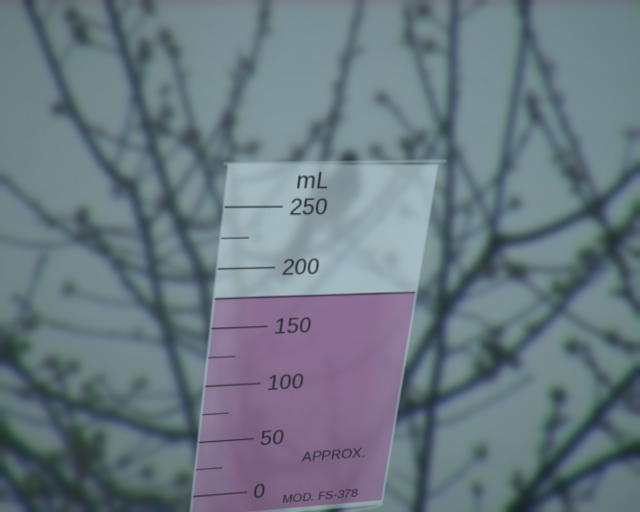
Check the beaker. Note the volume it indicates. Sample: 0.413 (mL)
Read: 175 (mL)
